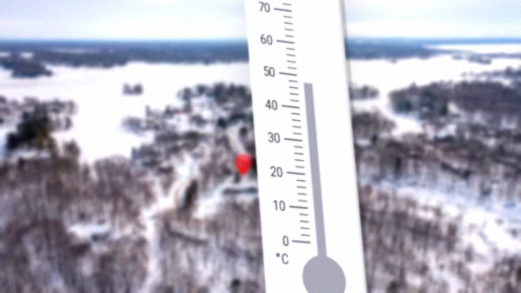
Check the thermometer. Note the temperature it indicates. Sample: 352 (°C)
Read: 48 (°C)
